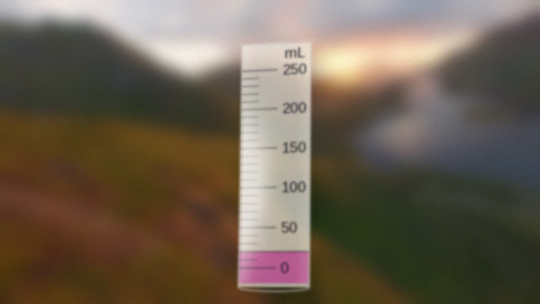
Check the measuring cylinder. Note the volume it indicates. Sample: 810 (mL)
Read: 20 (mL)
